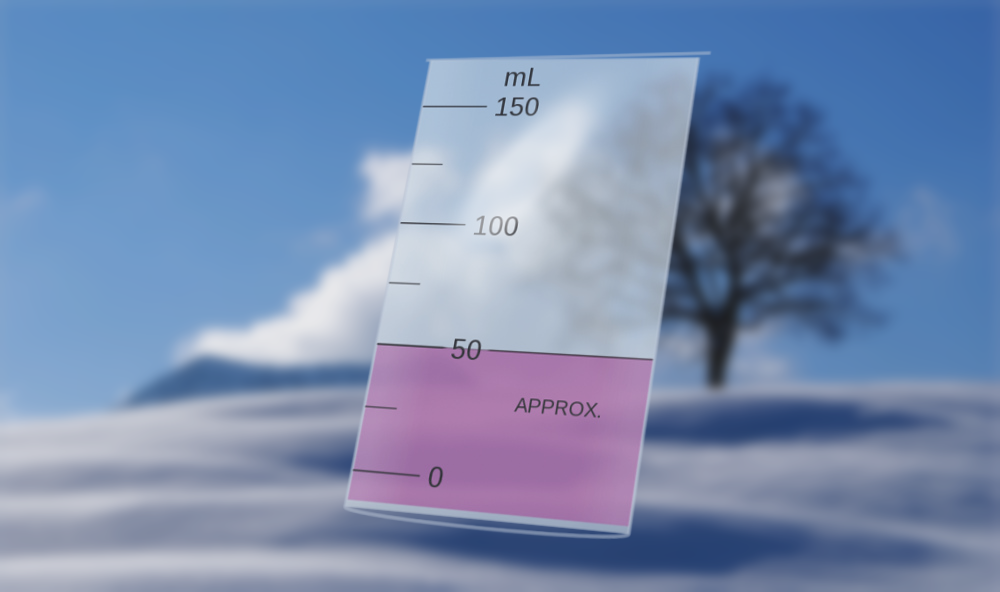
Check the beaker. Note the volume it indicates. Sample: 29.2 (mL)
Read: 50 (mL)
